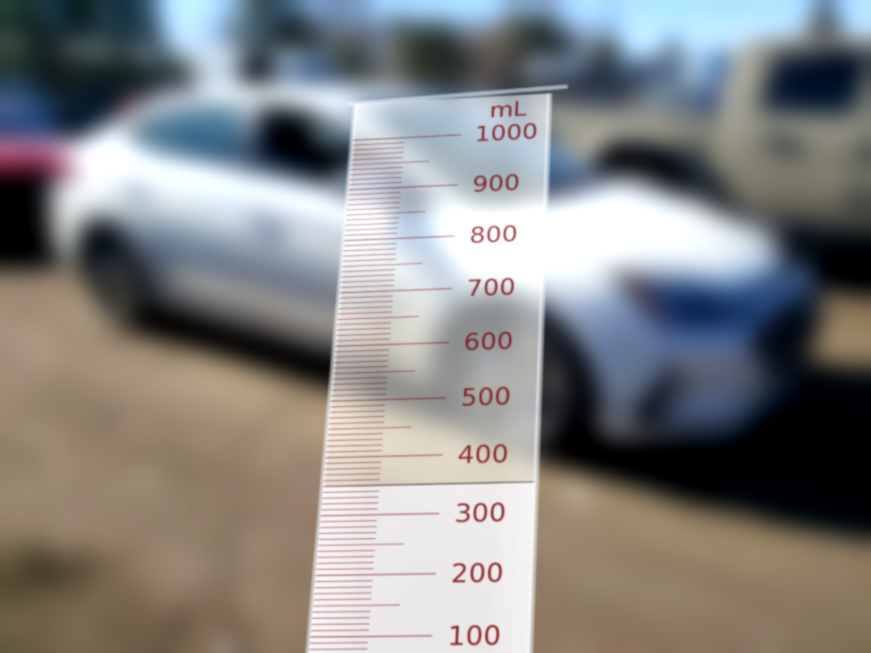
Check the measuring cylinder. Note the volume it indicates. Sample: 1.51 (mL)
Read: 350 (mL)
